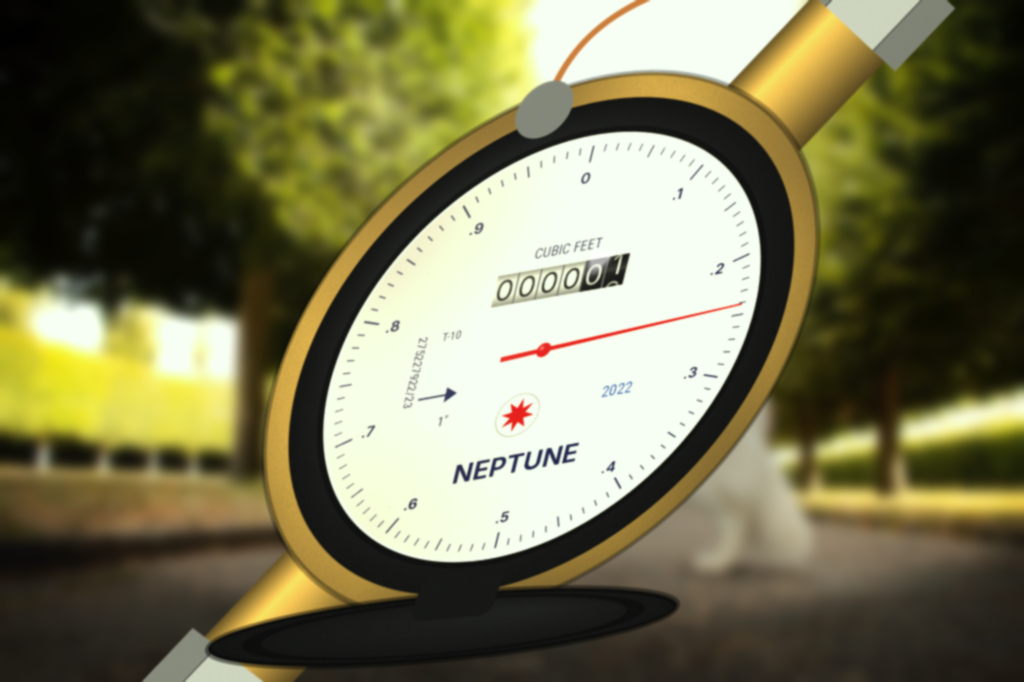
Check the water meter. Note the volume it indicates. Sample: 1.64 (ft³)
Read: 1.24 (ft³)
